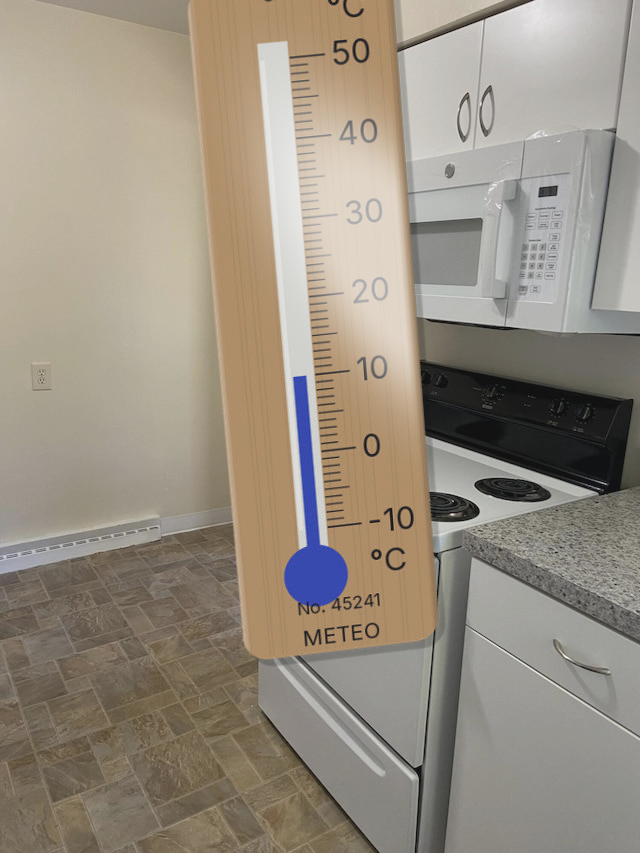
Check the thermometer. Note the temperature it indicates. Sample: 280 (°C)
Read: 10 (°C)
